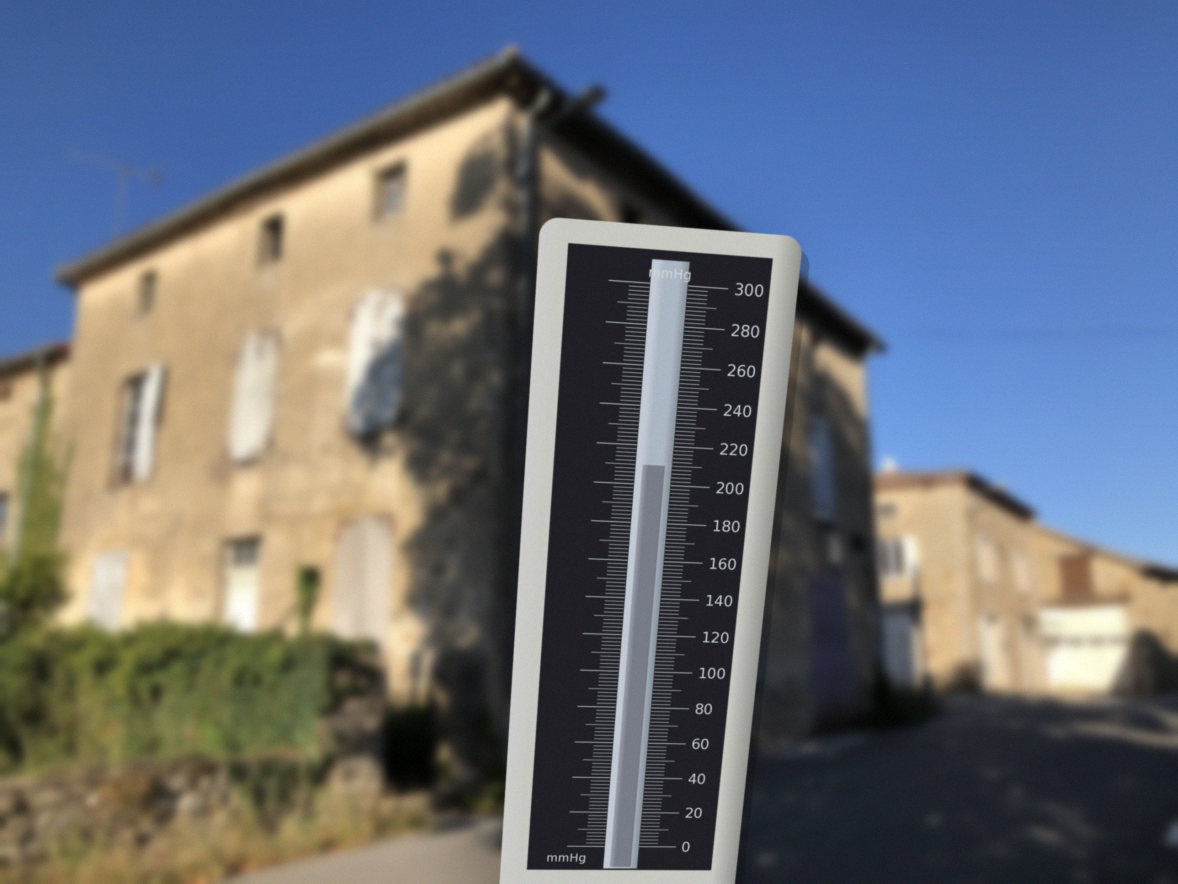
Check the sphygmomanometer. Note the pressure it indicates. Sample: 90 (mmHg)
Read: 210 (mmHg)
